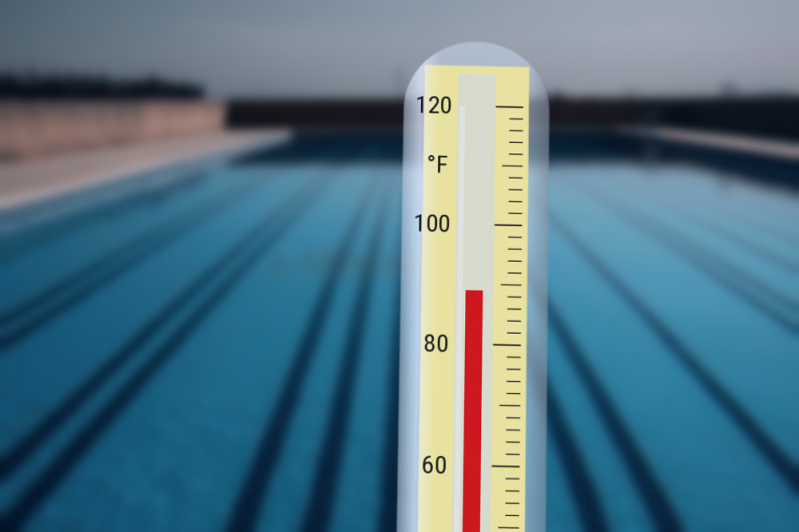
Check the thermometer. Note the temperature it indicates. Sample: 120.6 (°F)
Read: 89 (°F)
